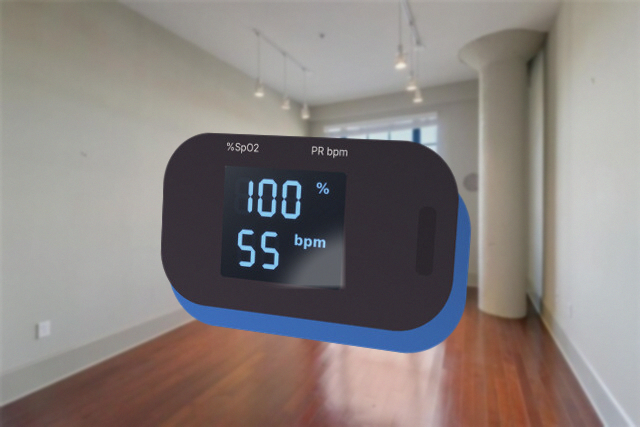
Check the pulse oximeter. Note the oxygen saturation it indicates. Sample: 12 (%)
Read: 100 (%)
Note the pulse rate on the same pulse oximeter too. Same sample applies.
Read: 55 (bpm)
